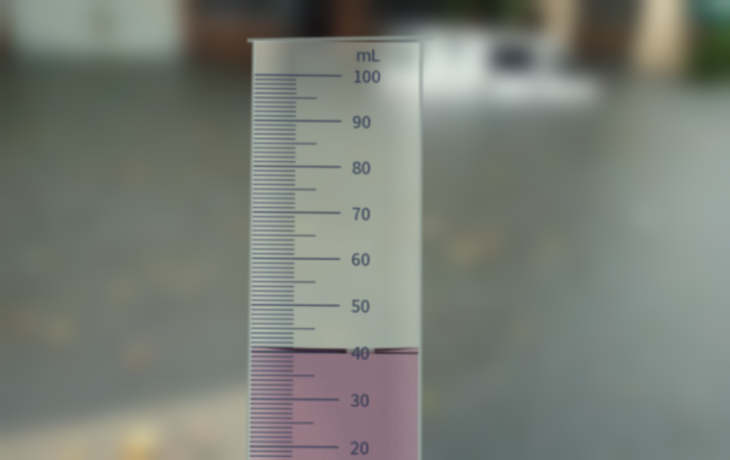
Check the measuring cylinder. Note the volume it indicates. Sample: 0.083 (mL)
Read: 40 (mL)
